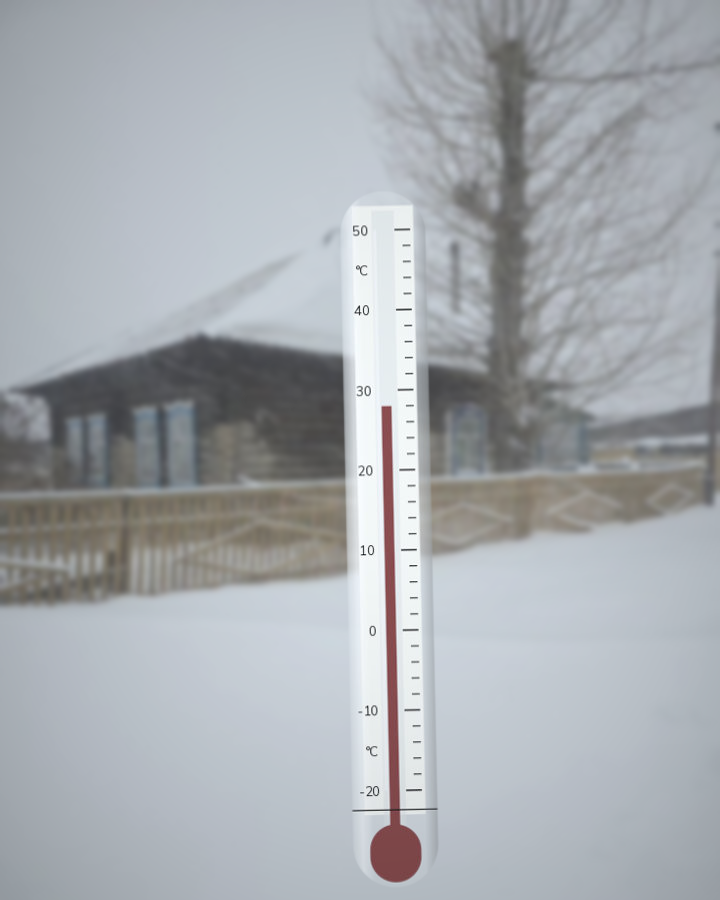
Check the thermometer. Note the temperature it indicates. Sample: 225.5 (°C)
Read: 28 (°C)
